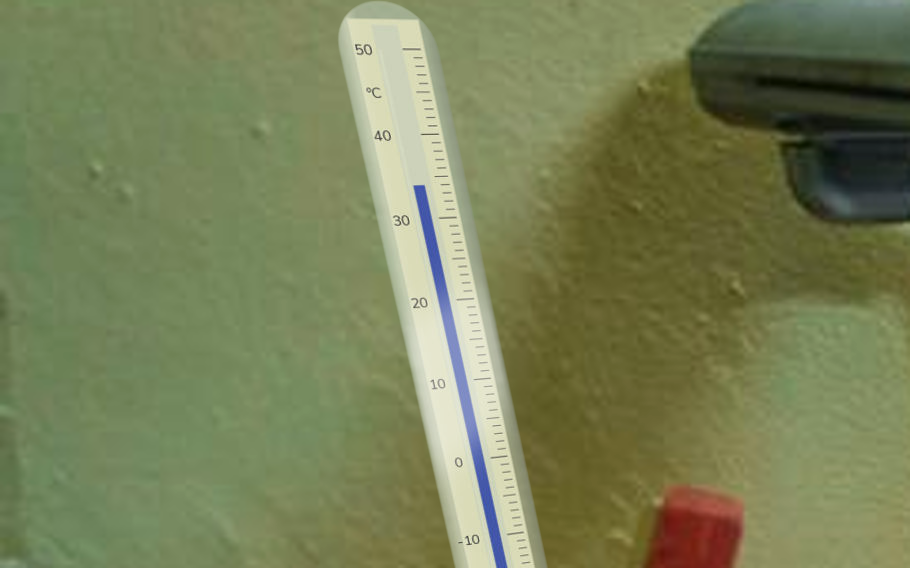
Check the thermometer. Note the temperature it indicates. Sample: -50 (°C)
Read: 34 (°C)
